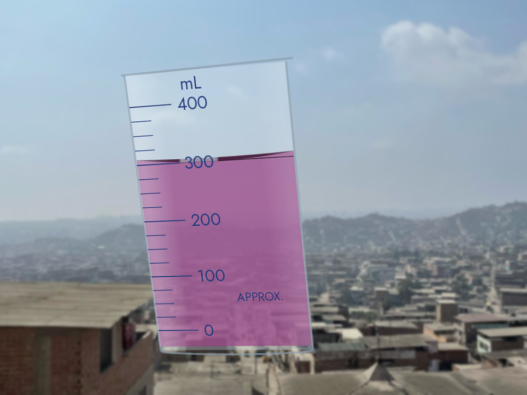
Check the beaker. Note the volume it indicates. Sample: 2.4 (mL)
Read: 300 (mL)
